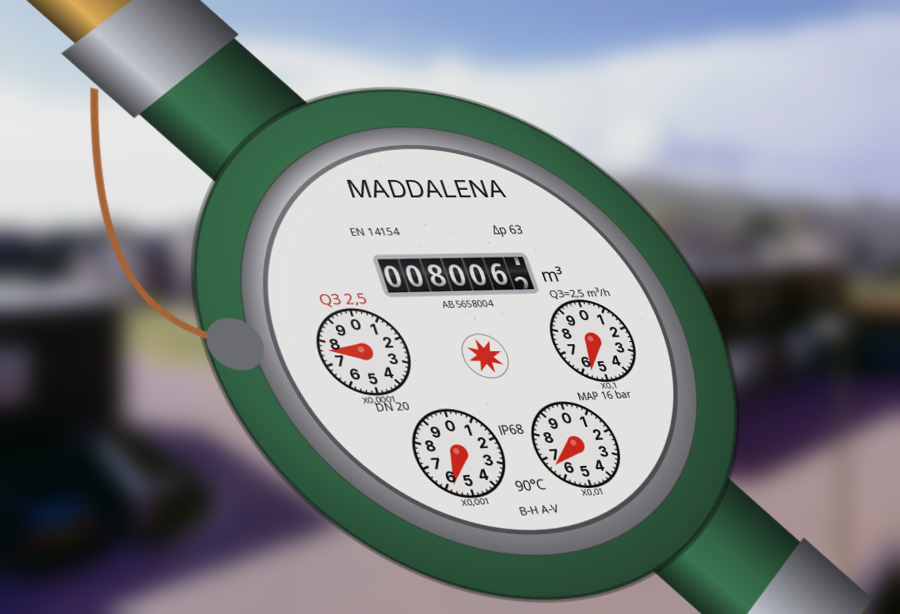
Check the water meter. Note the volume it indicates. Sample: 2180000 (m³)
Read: 80061.5657 (m³)
